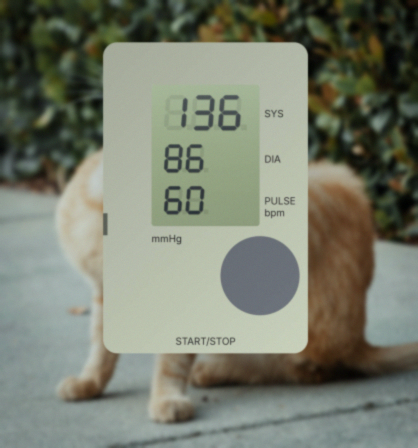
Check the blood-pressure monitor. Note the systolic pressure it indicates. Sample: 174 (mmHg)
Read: 136 (mmHg)
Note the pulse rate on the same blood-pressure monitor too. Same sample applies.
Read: 60 (bpm)
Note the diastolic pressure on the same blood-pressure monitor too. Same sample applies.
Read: 86 (mmHg)
